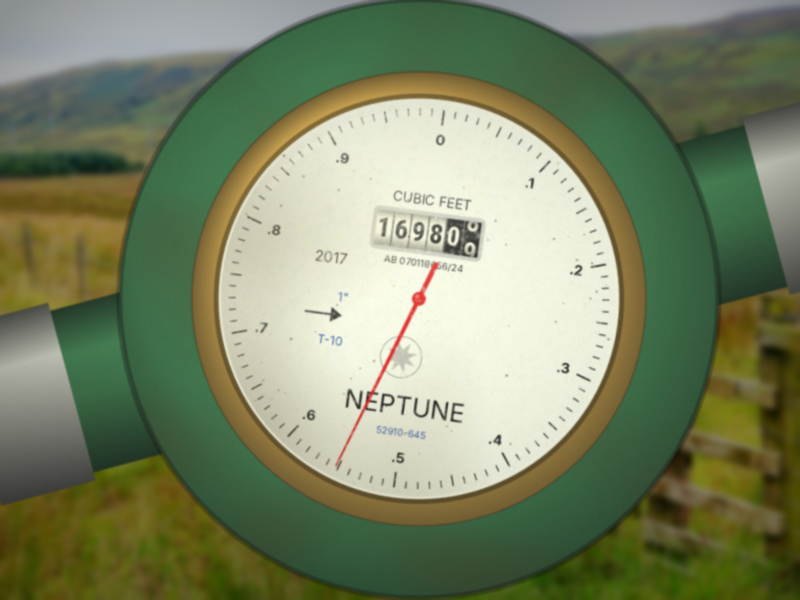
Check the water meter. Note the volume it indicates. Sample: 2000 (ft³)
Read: 169808.55 (ft³)
